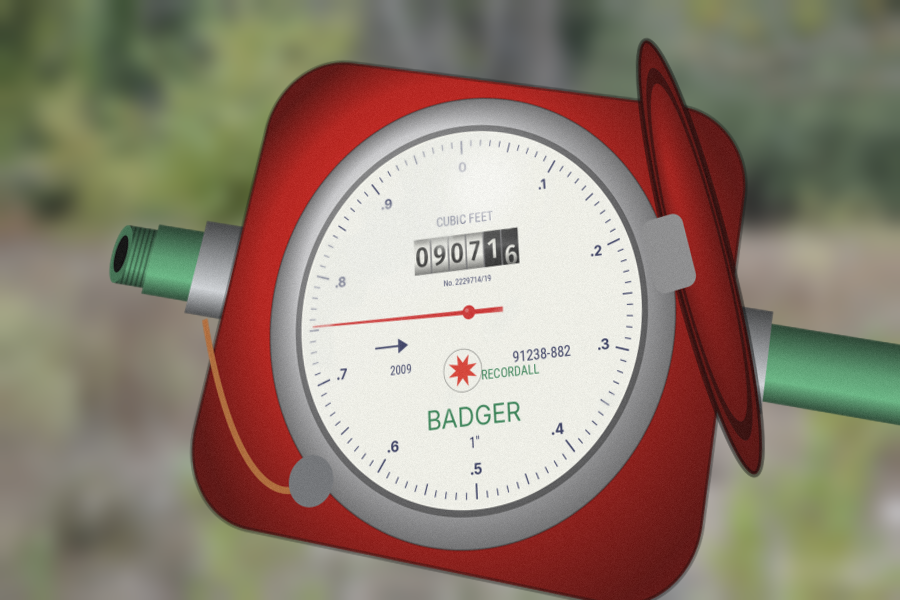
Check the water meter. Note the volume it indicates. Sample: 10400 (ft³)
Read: 90715.75 (ft³)
